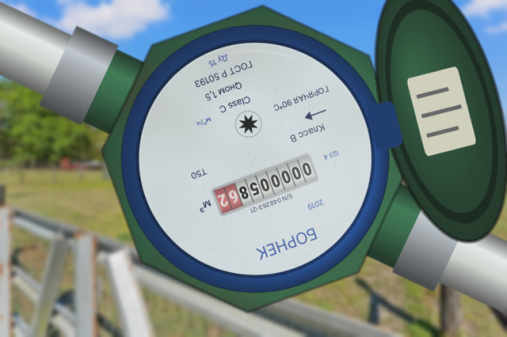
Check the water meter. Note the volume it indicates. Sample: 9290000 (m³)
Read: 58.62 (m³)
